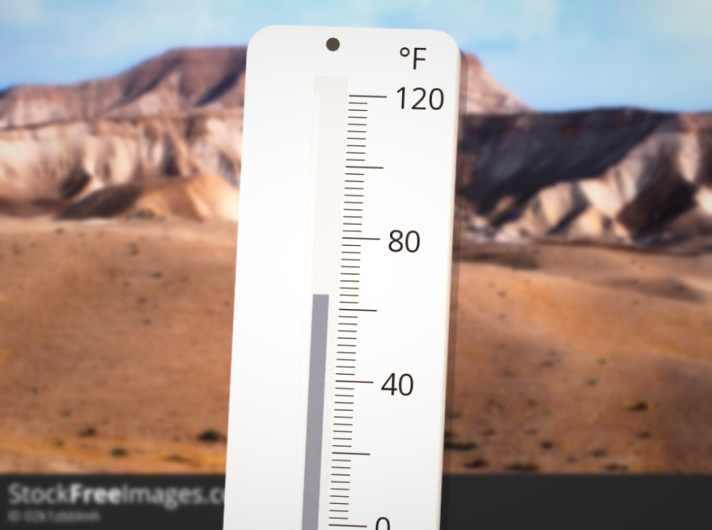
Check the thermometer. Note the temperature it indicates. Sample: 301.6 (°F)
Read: 64 (°F)
